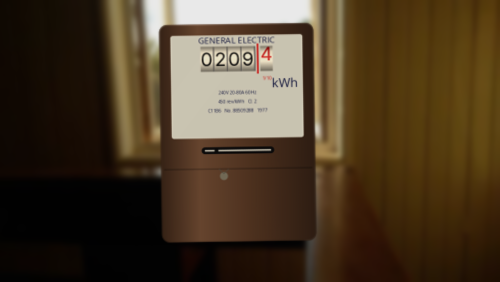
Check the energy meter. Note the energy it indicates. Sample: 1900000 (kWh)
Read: 209.4 (kWh)
